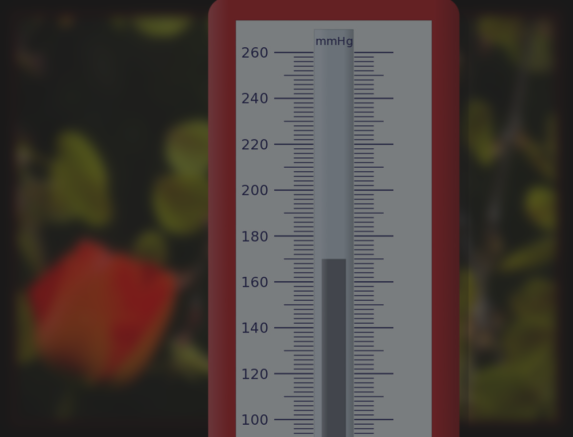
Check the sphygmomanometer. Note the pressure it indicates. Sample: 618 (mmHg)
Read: 170 (mmHg)
